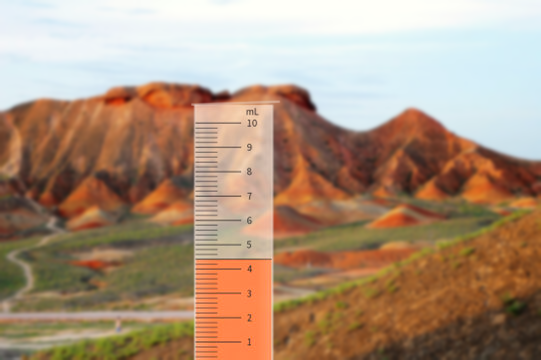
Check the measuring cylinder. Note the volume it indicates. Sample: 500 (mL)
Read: 4.4 (mL)
